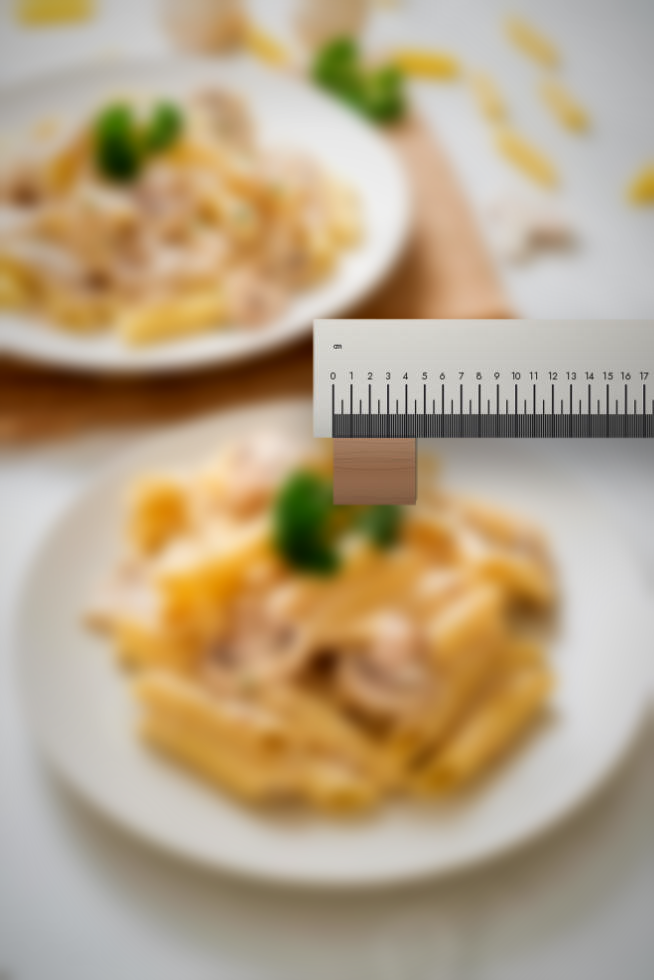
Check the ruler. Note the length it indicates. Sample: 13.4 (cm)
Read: 4.5 (cm)
